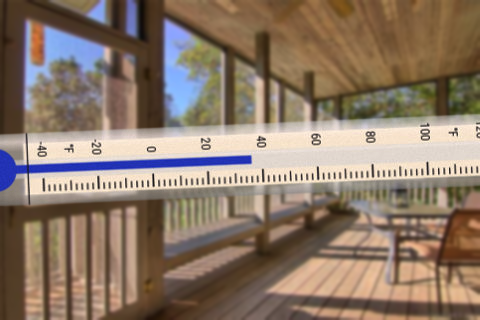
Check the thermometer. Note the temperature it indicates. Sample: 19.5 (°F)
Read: 36 (°F)
